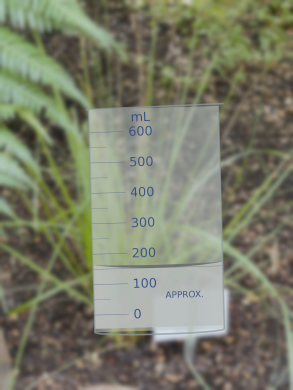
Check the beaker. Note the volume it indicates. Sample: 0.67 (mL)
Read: 150 (mL)
